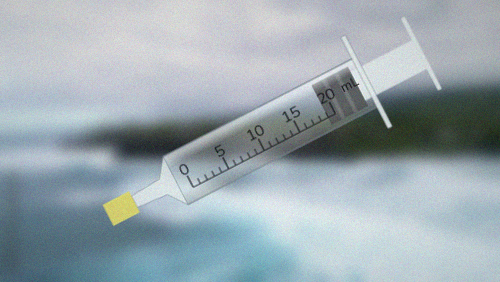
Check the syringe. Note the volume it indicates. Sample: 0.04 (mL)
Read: 19 (mL)
